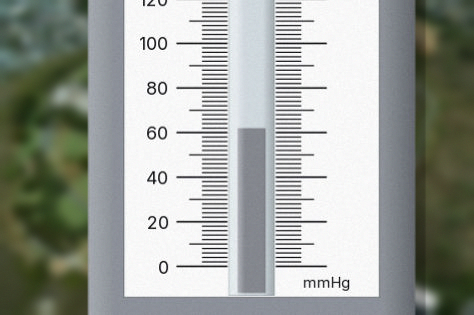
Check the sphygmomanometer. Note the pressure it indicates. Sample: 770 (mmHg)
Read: 62 (mmHg)
